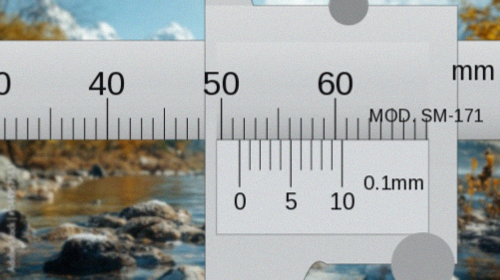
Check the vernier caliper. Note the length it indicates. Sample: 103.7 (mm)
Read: 51.6 (mm)
